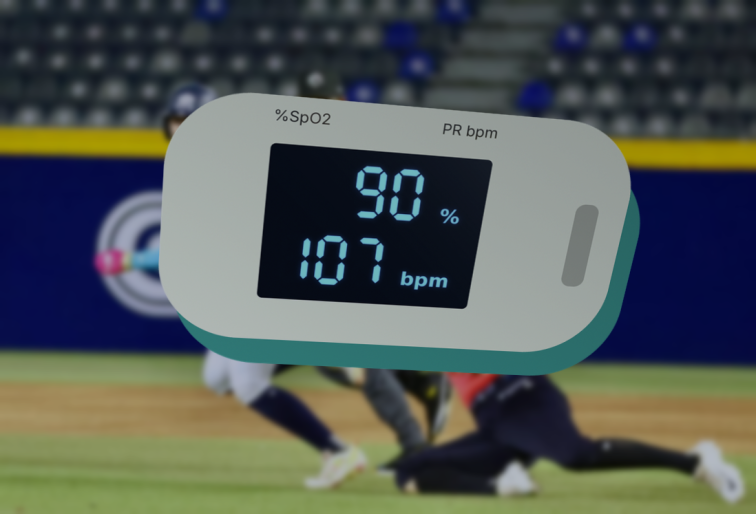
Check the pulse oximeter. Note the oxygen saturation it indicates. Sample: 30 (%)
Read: 90 (%)
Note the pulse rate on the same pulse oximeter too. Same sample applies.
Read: 107 (bpm)
